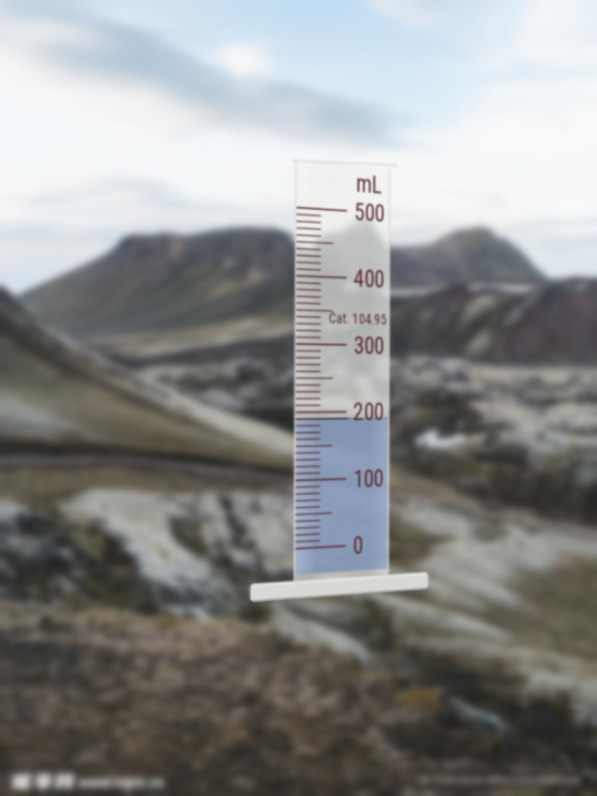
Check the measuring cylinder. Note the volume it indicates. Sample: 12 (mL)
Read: 190 (mL)
